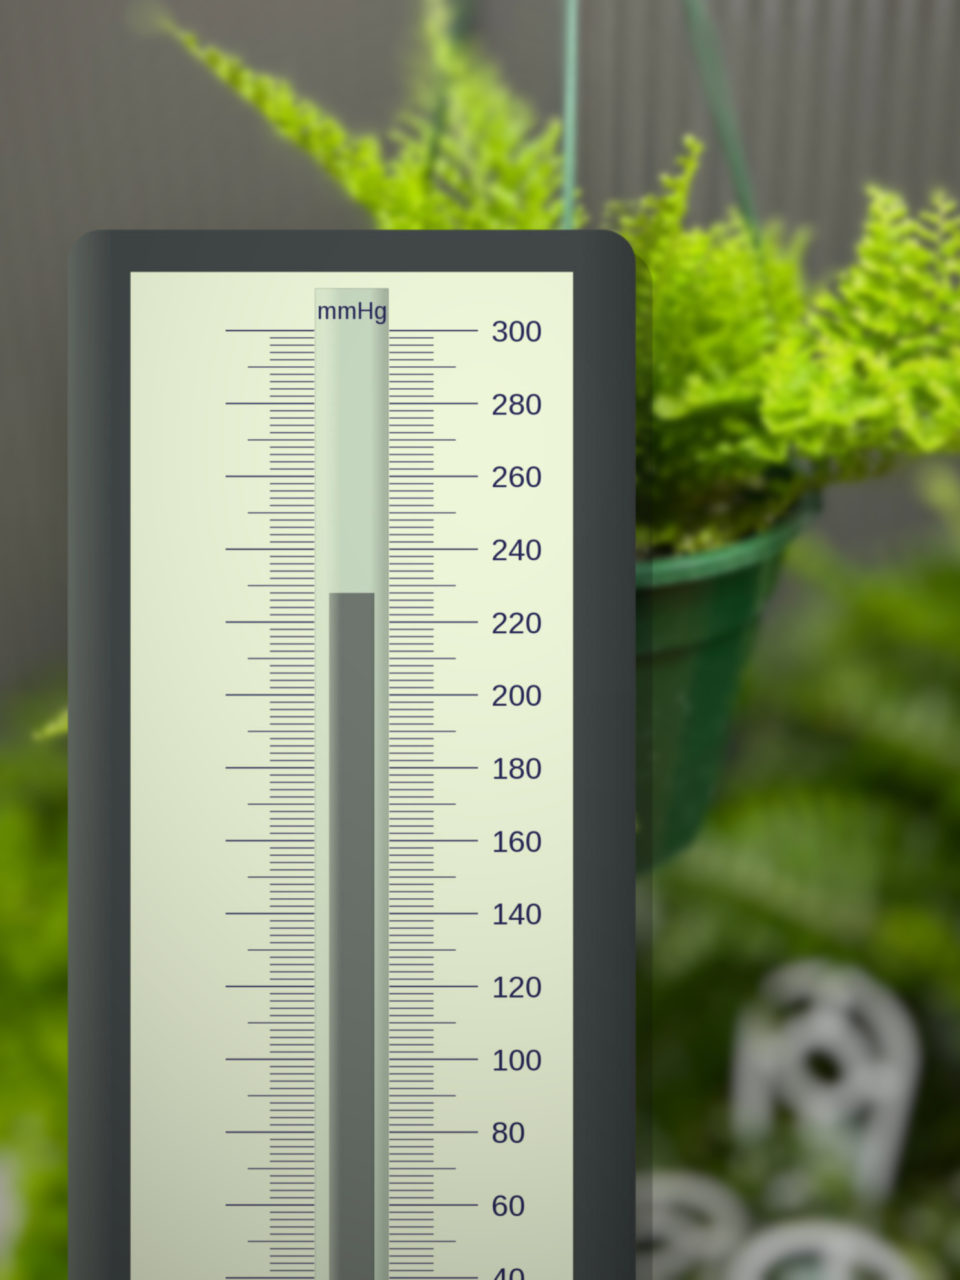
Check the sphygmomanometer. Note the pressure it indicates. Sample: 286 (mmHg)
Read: 228 (mmHg)
